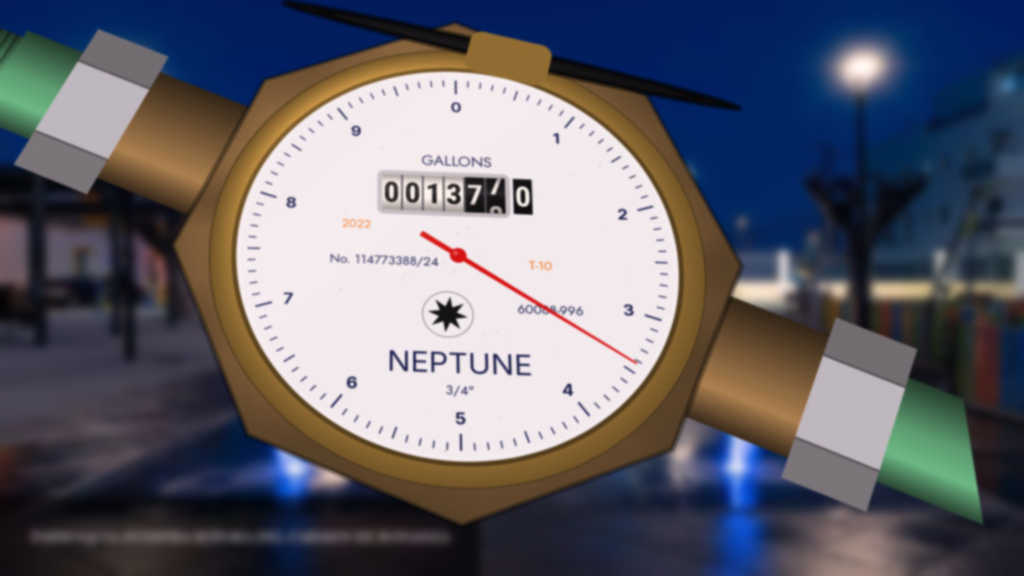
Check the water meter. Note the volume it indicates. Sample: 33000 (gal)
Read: 13773.4 (gal)
